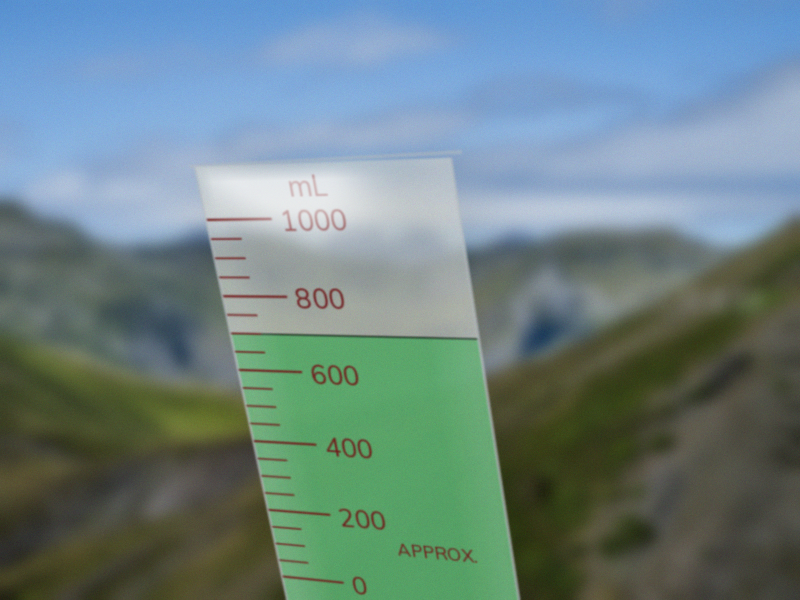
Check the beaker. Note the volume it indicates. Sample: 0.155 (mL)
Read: 700 (mL)
